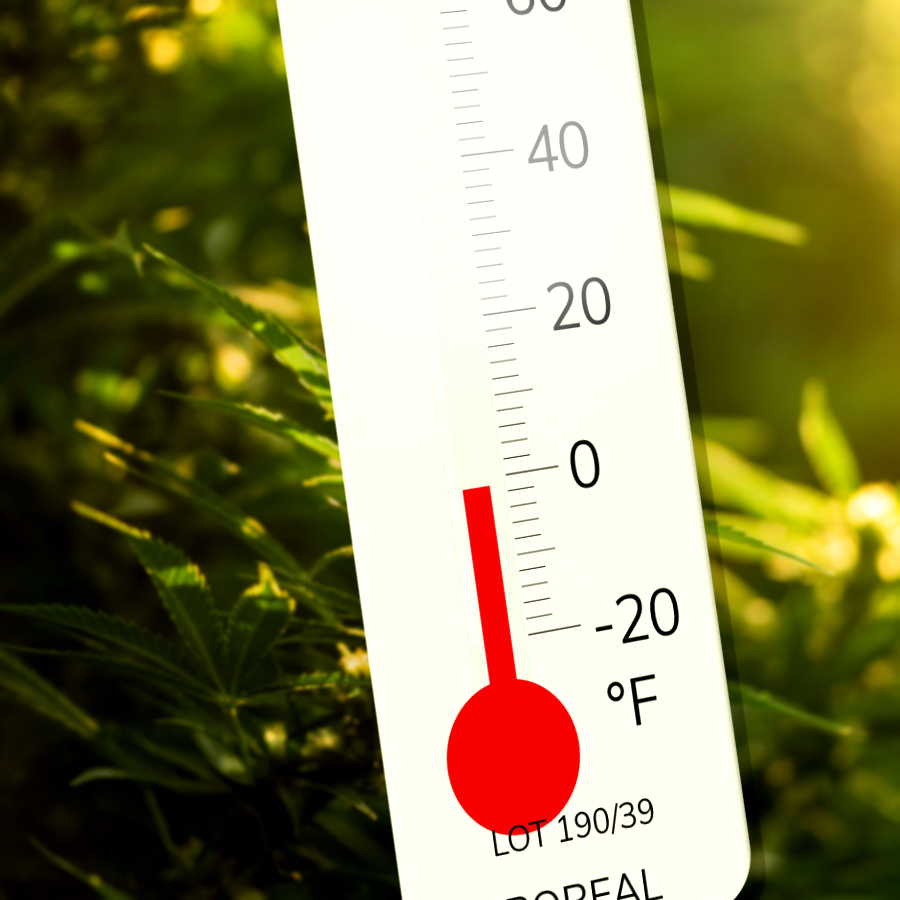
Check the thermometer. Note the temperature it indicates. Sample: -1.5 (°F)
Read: -1 (°F)
